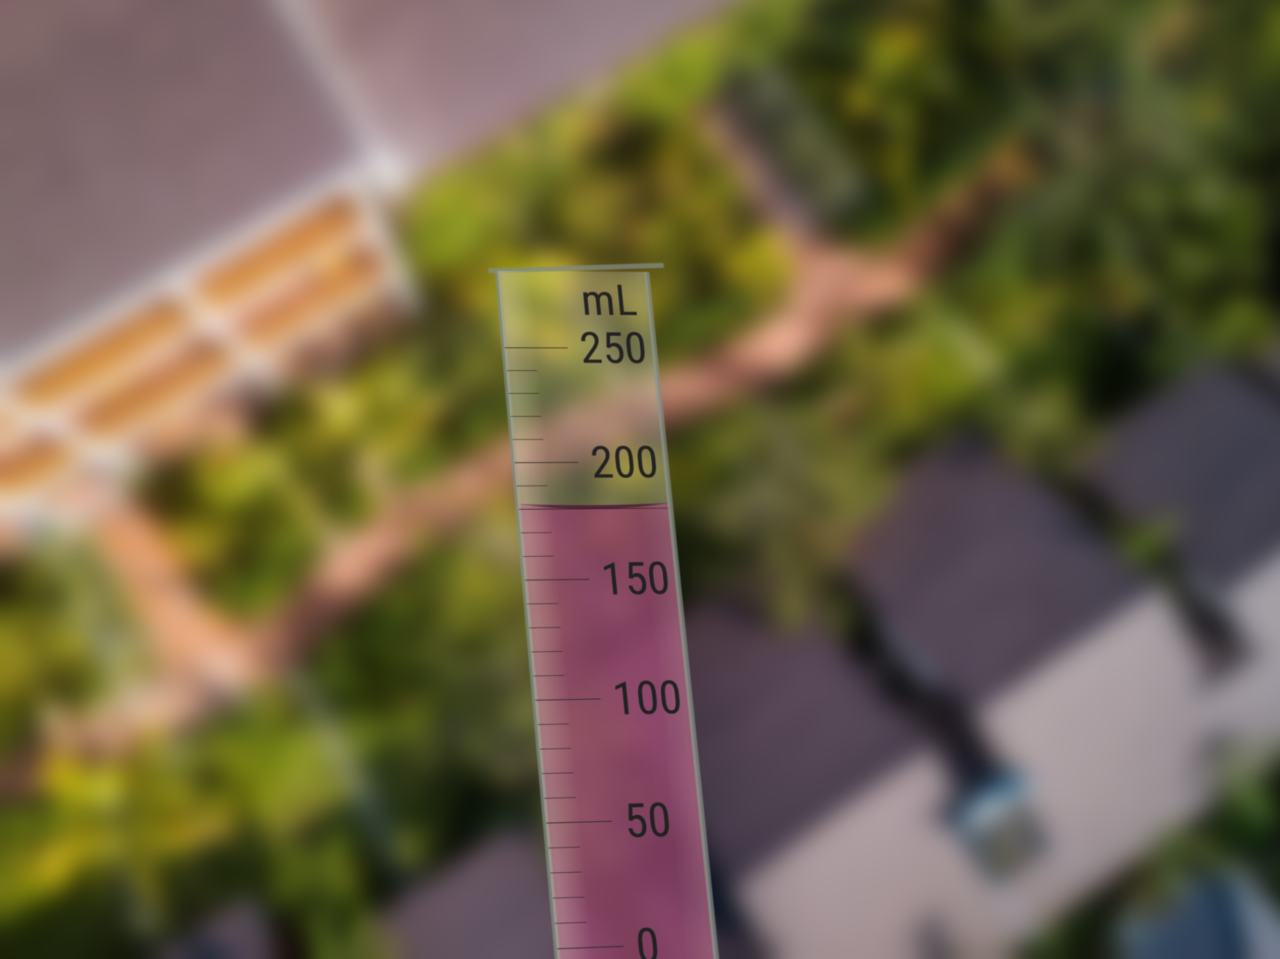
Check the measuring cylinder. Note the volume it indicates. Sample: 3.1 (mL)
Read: 180 (mL)
